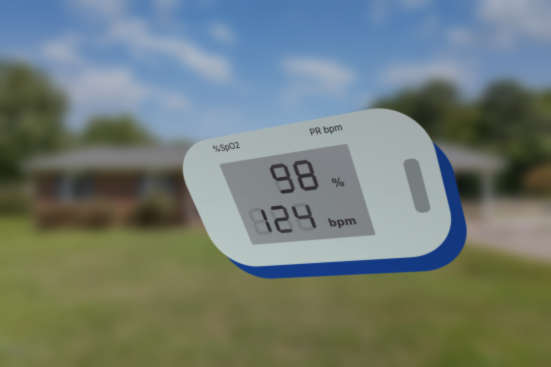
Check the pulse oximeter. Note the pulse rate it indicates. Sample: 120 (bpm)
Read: 124 (bpm)
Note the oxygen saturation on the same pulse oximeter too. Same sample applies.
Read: 98 (%)
